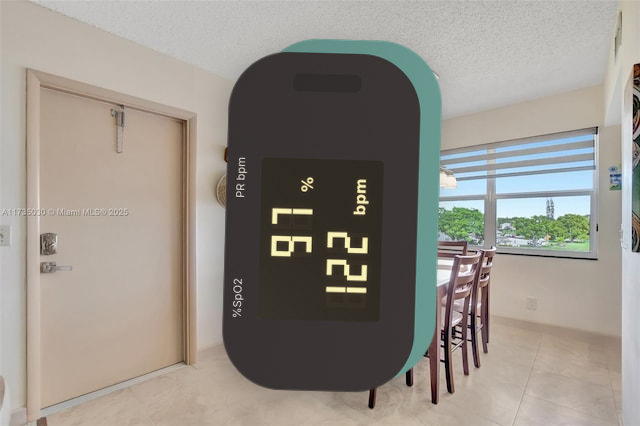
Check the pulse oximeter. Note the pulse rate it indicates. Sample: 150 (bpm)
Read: 122 (bpm)
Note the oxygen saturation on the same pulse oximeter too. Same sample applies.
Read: 97 (%)
